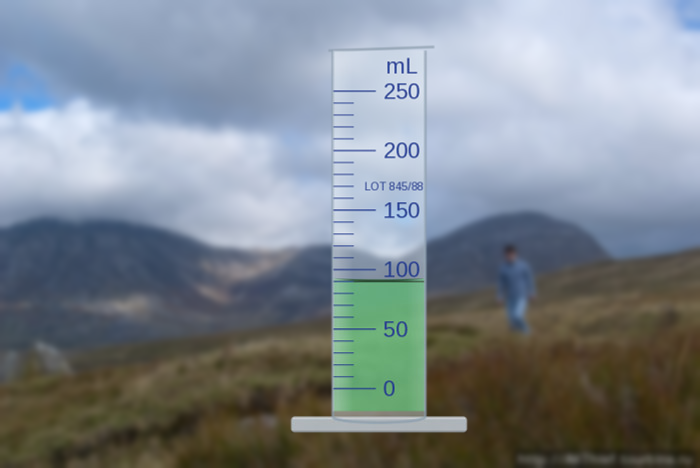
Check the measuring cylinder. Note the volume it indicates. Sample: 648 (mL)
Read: 90 (mL)
